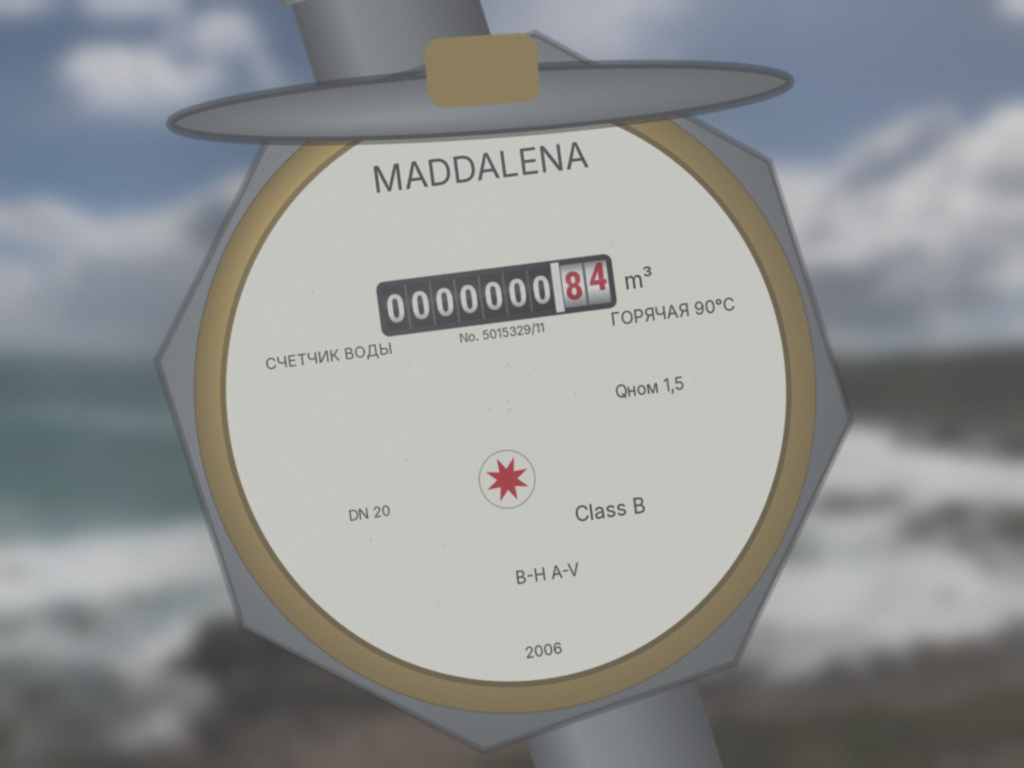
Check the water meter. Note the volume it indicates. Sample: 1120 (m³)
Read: 0.84 (m³)
